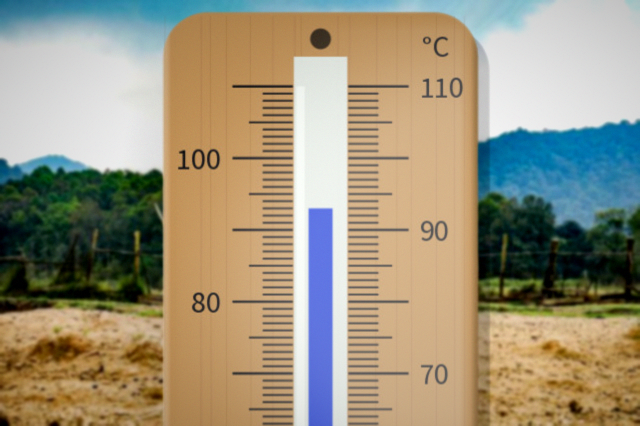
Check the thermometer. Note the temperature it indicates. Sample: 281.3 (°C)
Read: 93 (°C)
